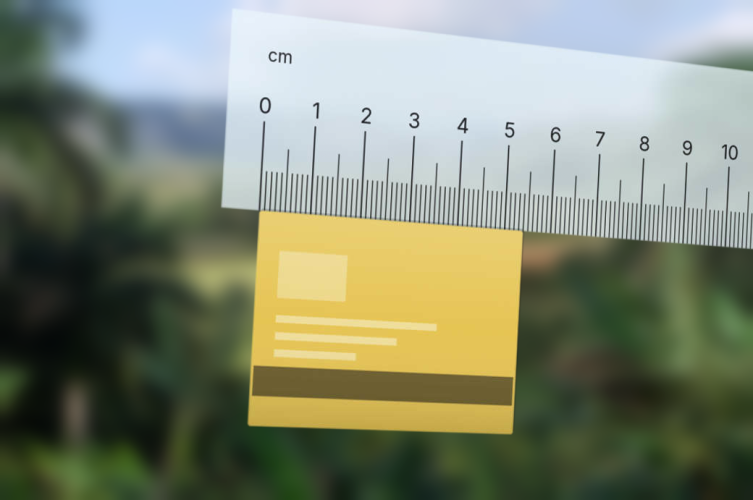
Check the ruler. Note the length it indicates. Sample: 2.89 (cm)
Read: 5.4 (cm)
